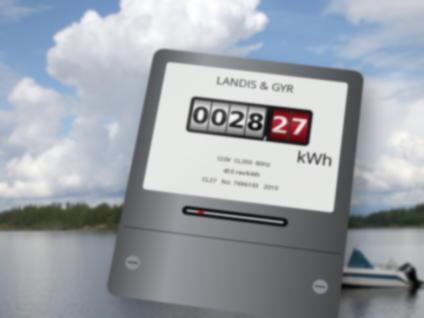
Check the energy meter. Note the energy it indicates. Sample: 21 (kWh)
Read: 28.27 (kWh)
